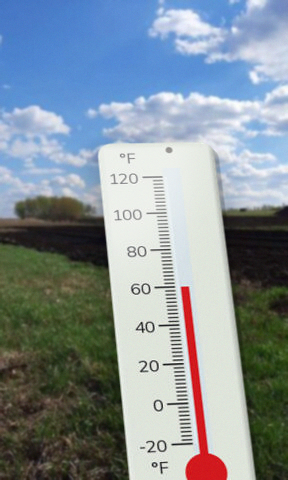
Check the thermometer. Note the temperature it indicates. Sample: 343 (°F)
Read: 60 (°F)
